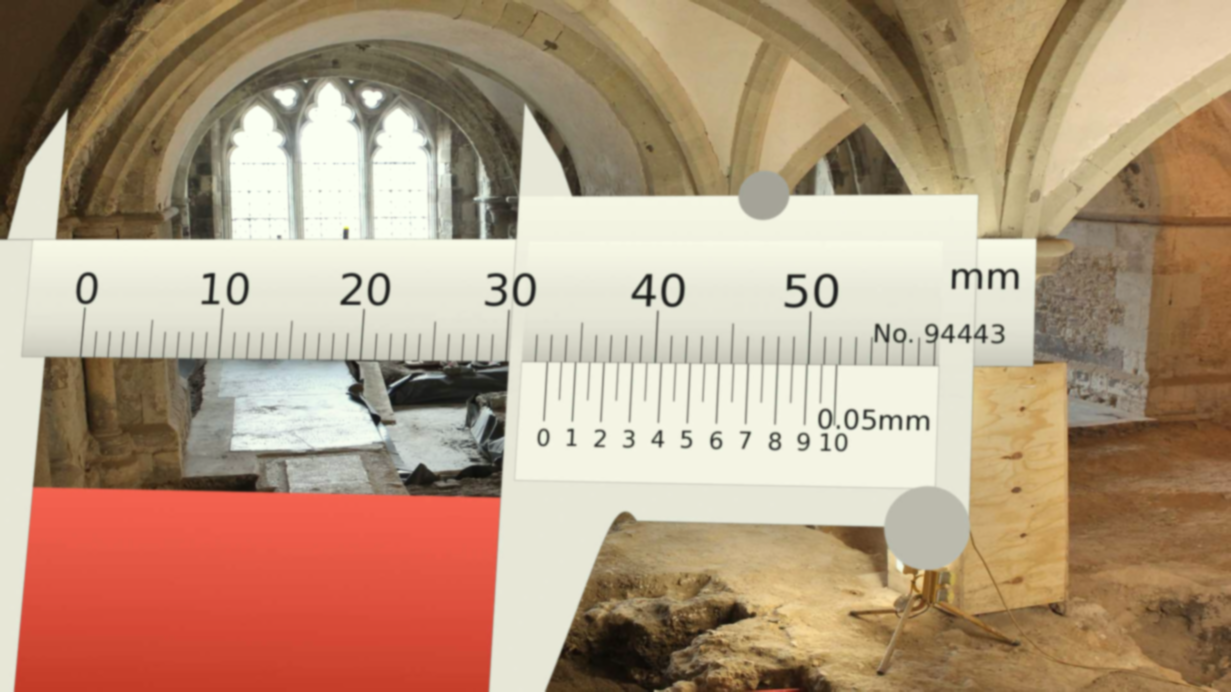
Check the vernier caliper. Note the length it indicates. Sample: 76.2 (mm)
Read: 32.8 (mm)
